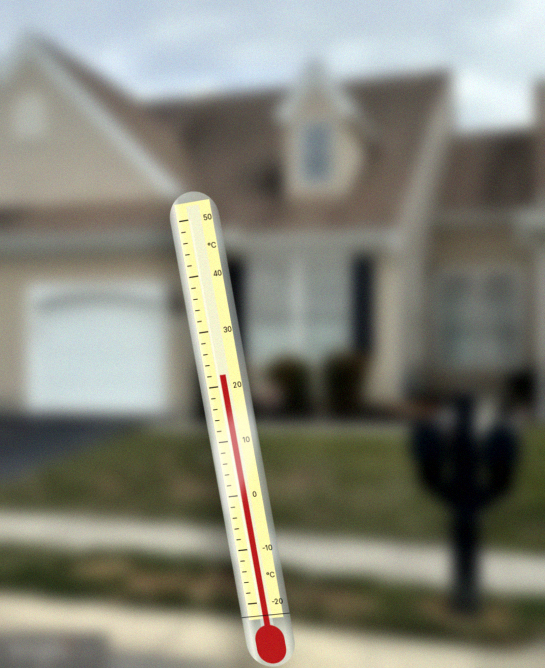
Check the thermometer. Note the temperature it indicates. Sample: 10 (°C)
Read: 22 (°C)
